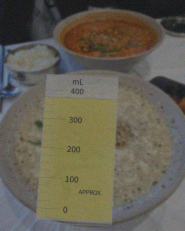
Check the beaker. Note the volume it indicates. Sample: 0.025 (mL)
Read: 375 (mL)
